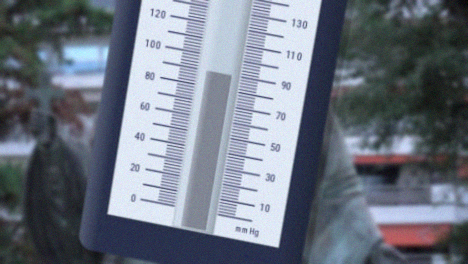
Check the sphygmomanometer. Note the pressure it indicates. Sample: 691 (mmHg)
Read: 90 (mmHg)
